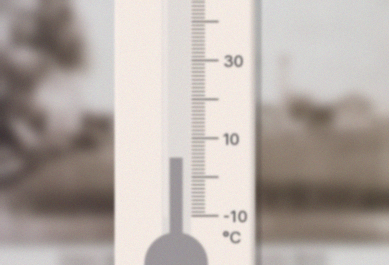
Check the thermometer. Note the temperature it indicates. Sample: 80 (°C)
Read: 5 (°C)
